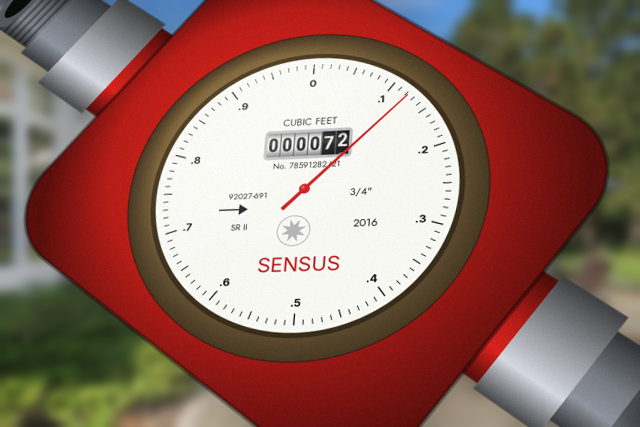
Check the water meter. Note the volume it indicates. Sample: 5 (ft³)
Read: 72.12 (ft³)
